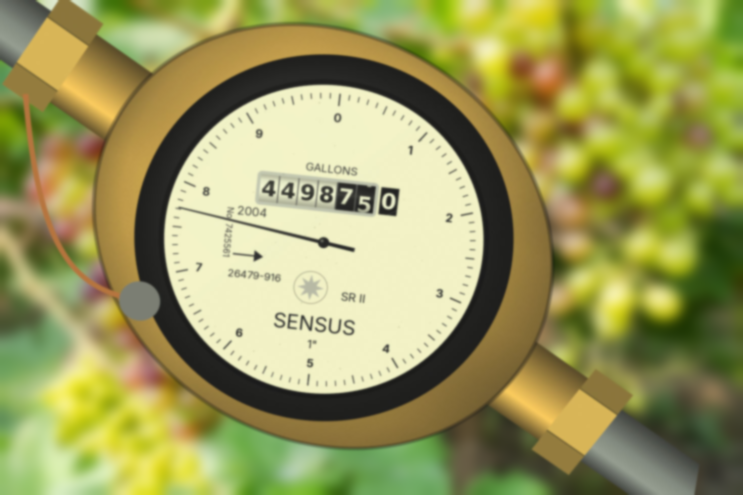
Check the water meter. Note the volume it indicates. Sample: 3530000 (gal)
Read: 4498747.7 (gal)
